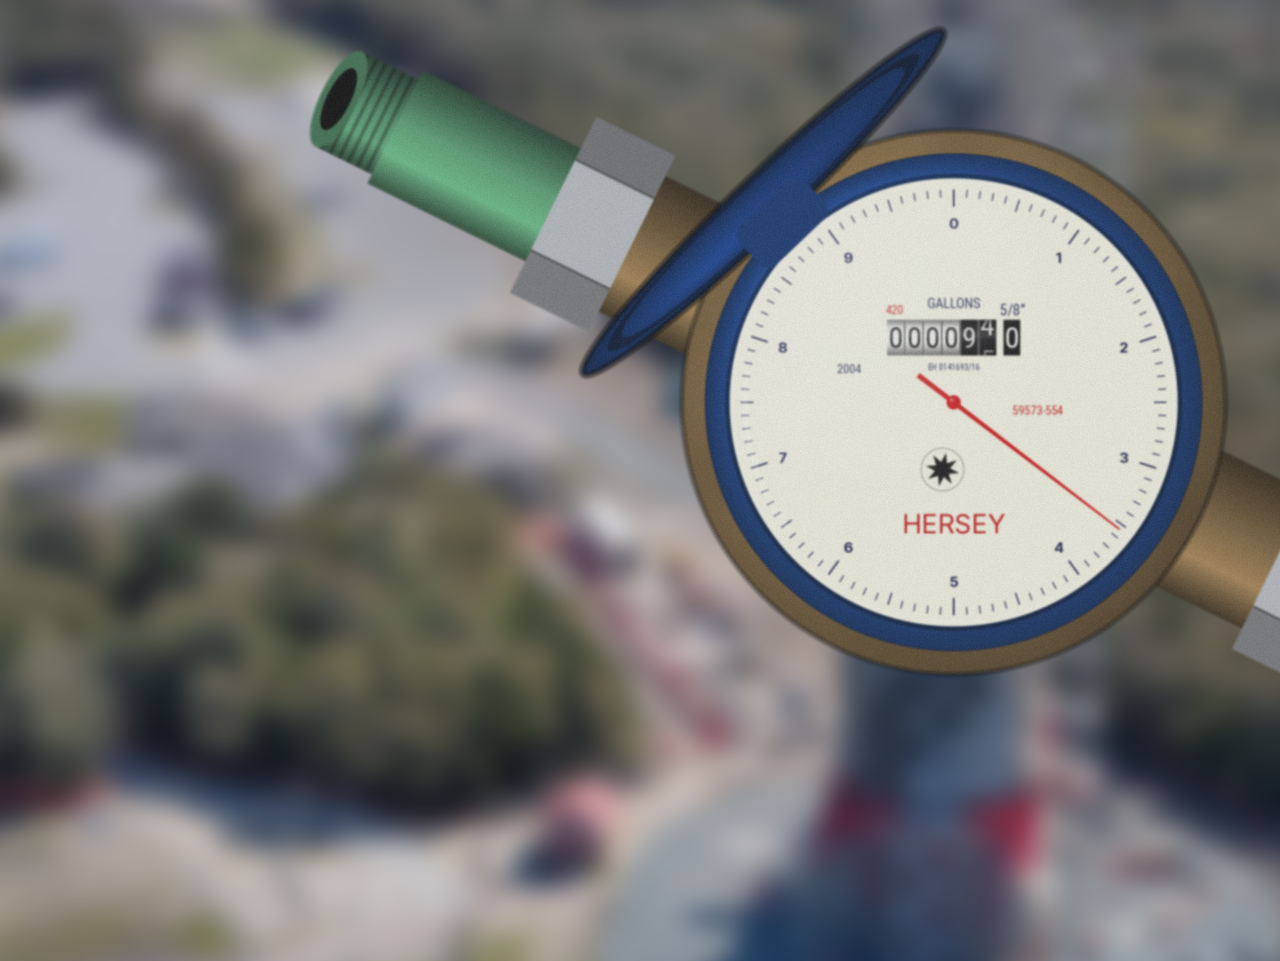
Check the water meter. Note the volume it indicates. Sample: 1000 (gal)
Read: 943.5 (gal)
